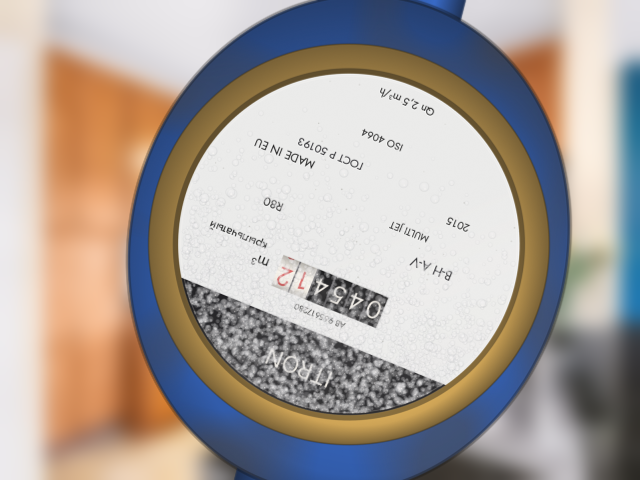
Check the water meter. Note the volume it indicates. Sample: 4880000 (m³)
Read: 454.12 (m³)
